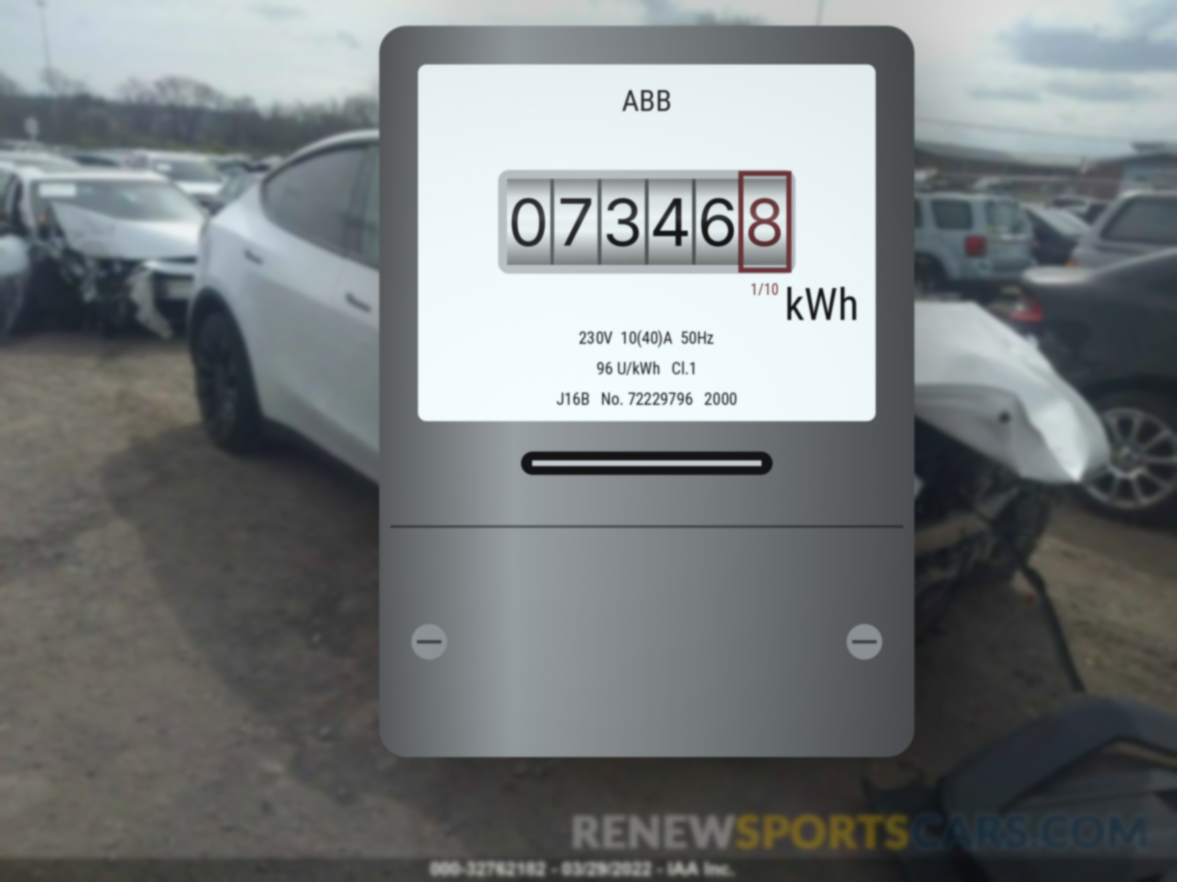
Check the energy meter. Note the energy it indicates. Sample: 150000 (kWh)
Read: 7346.8 (kWh)
